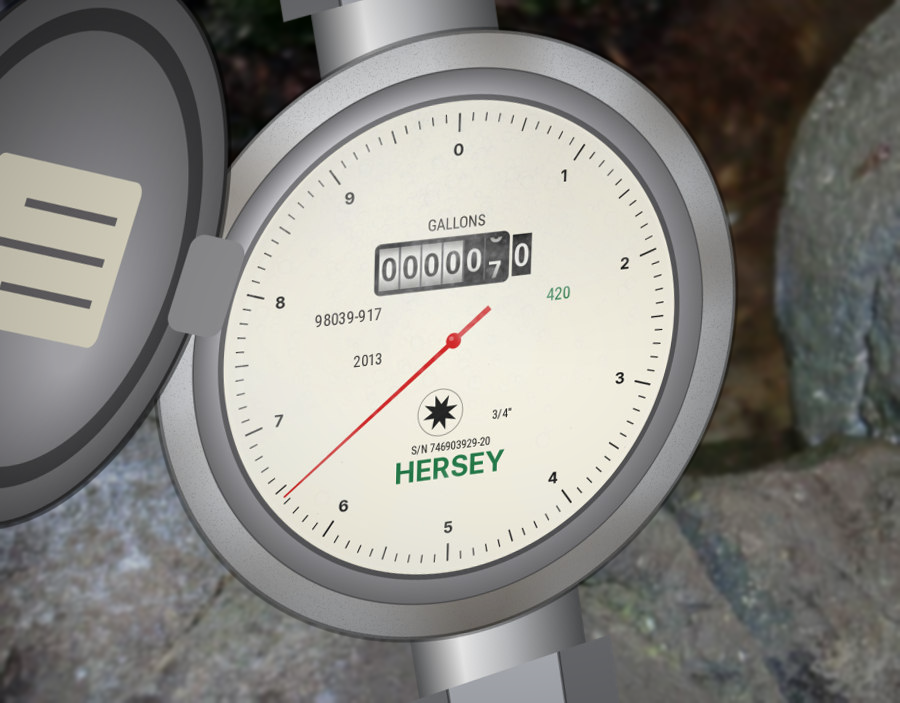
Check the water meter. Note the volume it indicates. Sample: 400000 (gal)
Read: 66.4 (gal)
